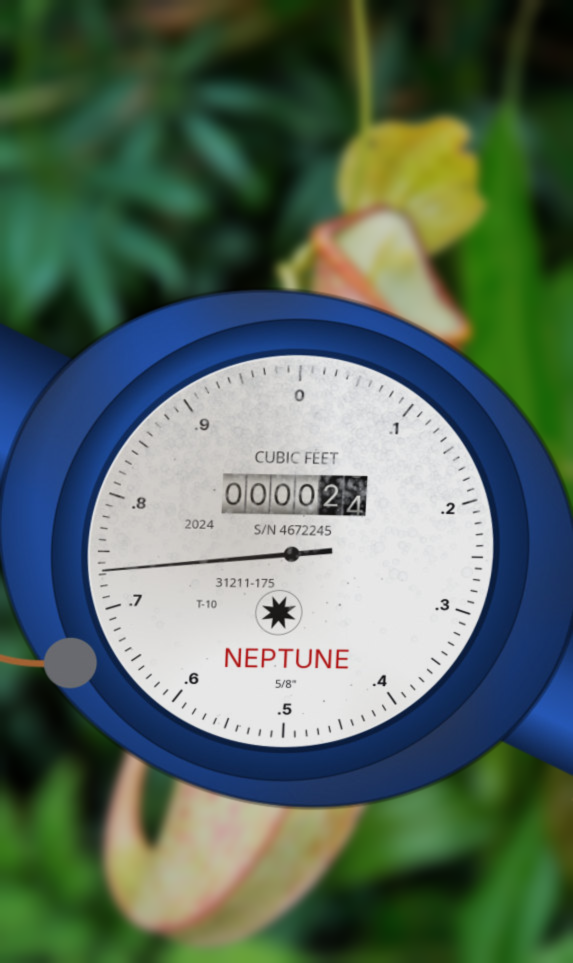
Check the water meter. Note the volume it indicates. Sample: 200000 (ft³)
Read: 23.73 (ft³)
